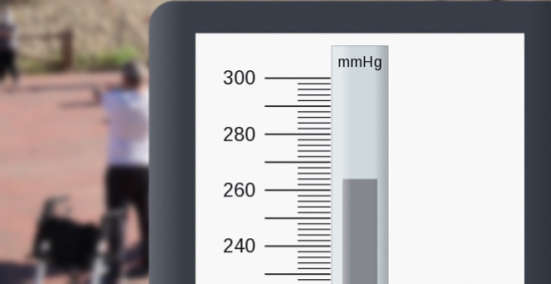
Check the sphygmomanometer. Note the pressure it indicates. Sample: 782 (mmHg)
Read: 264 (mmHg)
